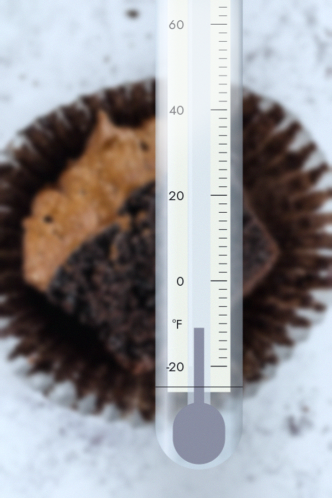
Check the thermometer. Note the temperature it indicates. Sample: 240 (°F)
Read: -11 (°F)
